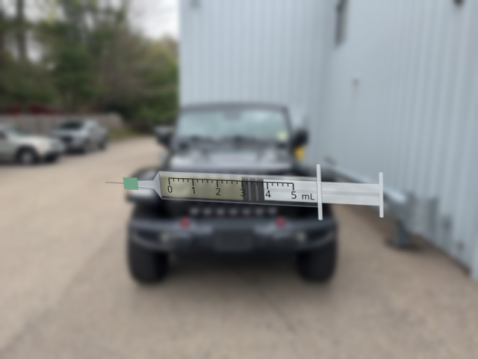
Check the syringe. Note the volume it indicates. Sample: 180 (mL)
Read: 3 (mL)
